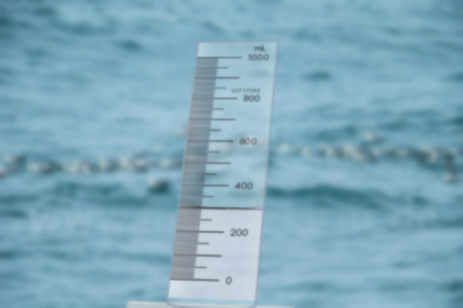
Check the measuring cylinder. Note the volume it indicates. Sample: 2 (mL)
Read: 300 (mL)
